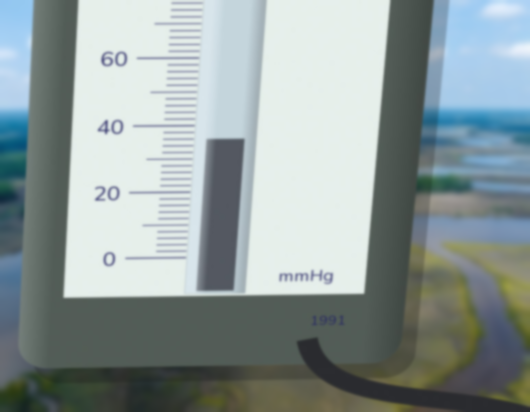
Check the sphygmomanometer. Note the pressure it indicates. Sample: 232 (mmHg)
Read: 36 (mmHg)
